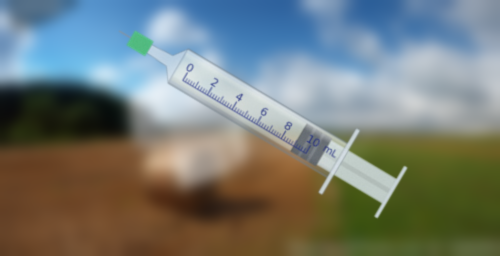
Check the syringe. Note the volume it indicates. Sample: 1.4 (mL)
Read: 9 (mL)
